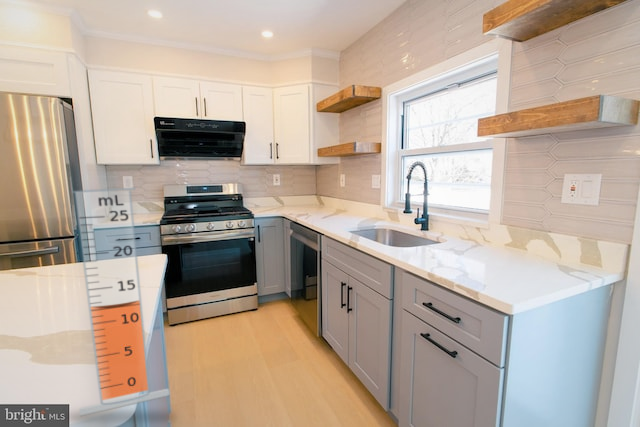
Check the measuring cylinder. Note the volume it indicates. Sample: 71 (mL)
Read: 12 (mL)
